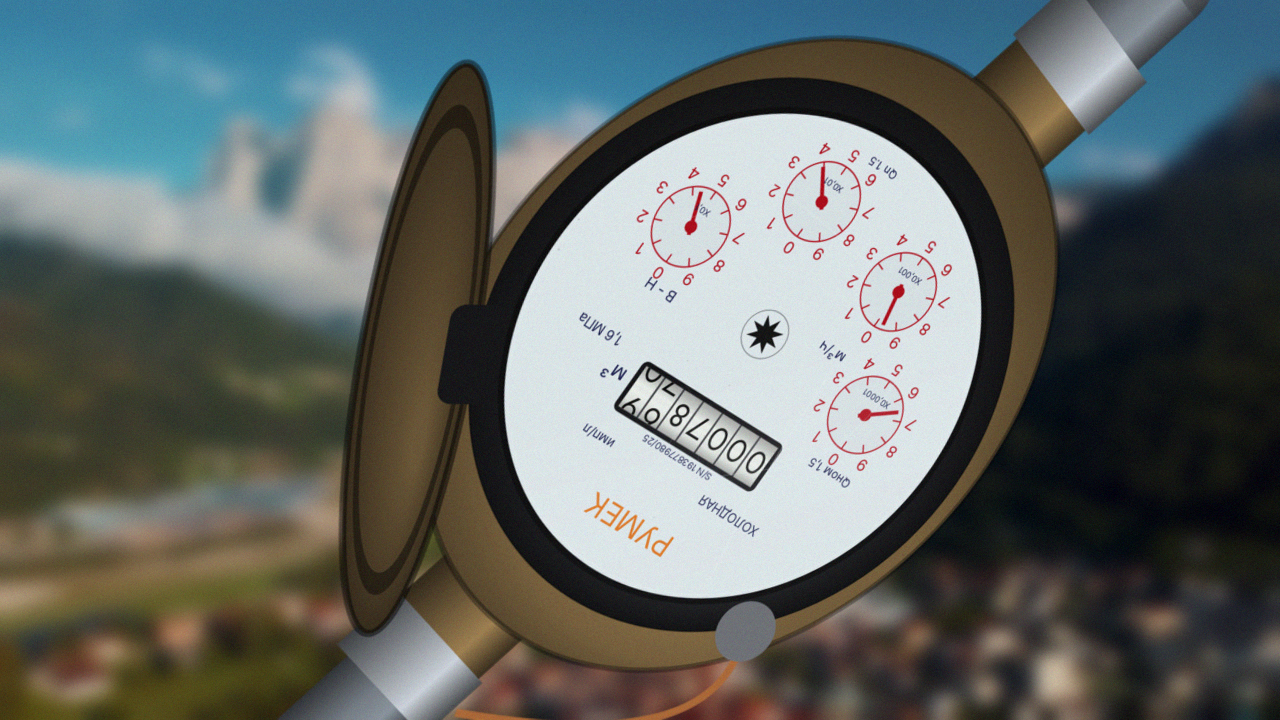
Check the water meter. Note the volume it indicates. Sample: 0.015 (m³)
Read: 7869.4396 (m³)
